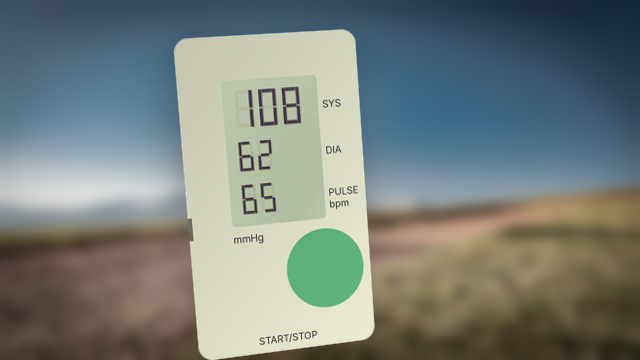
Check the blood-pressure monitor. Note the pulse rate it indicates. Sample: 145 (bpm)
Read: 65 (bpm)
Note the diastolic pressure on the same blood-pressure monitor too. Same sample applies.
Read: 62 (mmHg)
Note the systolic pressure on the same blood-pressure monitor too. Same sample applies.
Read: 108 (mmHg)
